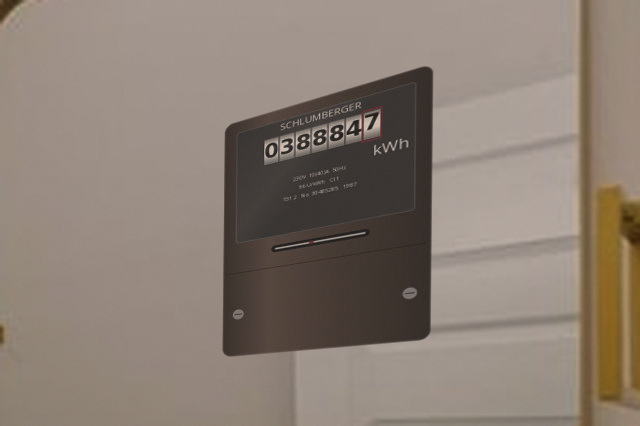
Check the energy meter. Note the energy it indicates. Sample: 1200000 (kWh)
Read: 38884.7 (kWh)
